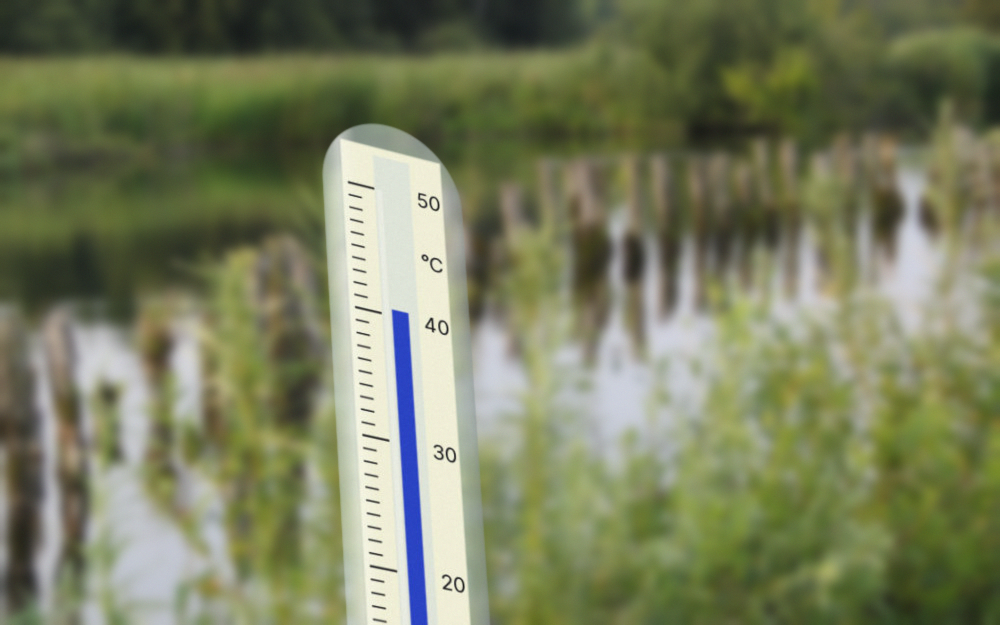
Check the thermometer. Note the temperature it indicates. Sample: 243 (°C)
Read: 40.5 (°C)
